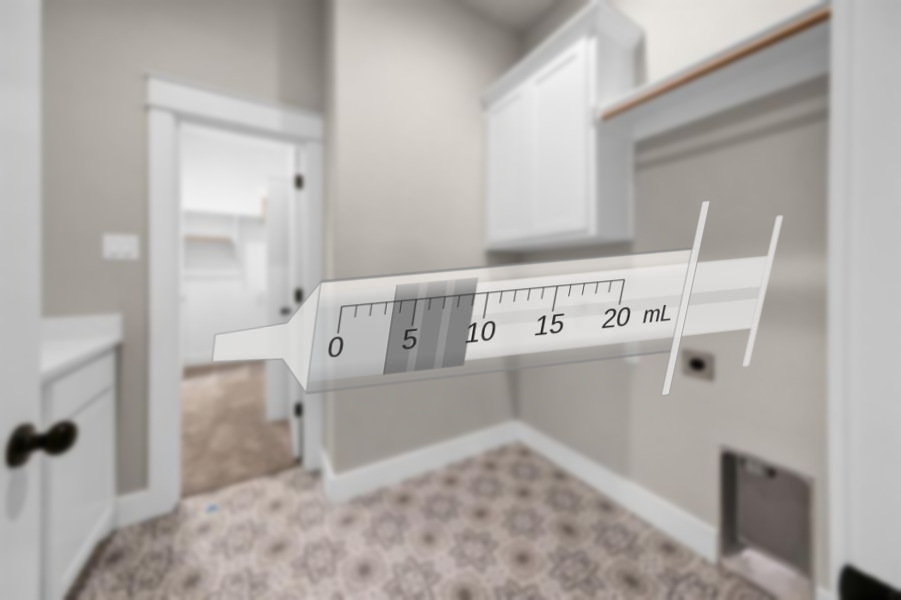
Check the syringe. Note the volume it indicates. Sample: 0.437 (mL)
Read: 3.5 (mL)
